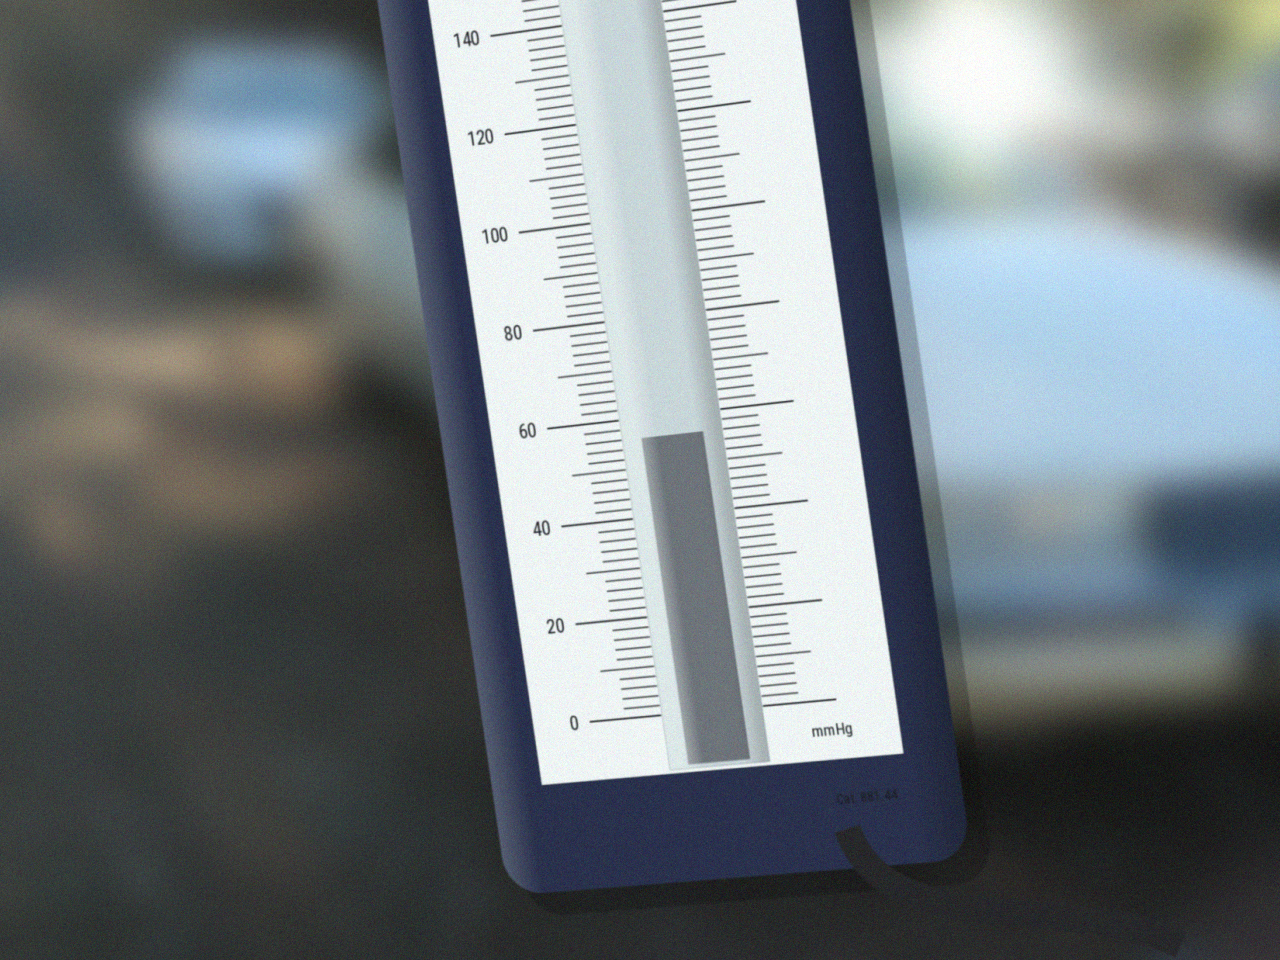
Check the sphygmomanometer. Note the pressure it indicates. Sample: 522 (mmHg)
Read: 56 (mmHg)
